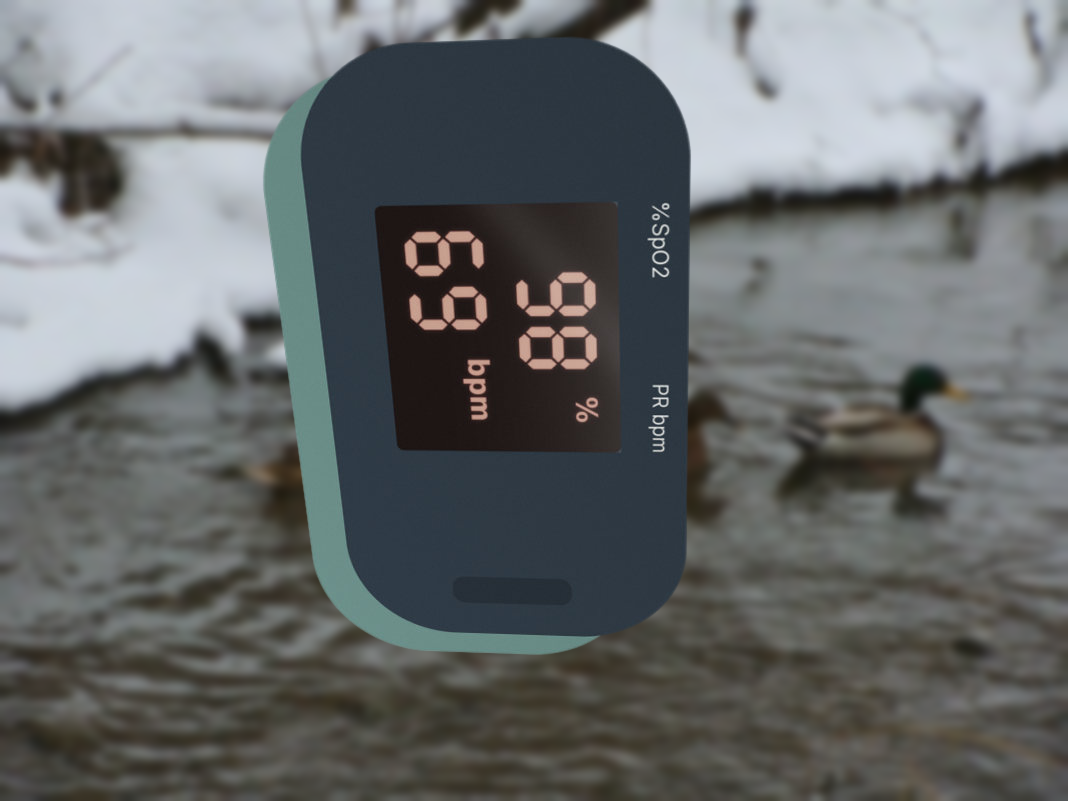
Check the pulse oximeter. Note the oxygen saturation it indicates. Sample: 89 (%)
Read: 98 (%)
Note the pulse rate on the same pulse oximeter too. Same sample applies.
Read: 69 (bpm)
